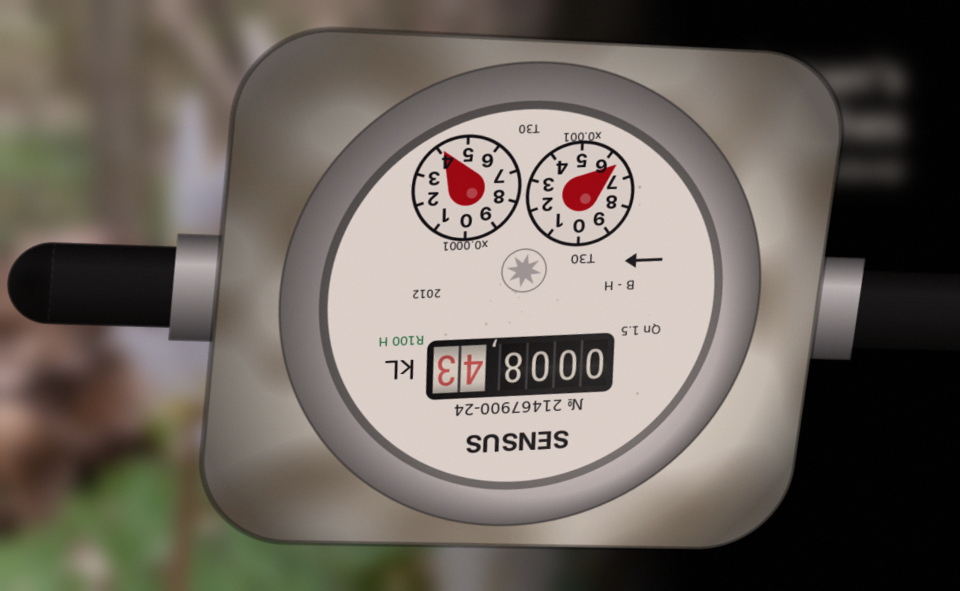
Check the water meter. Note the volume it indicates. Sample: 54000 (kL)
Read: 8.4364 (kL)
